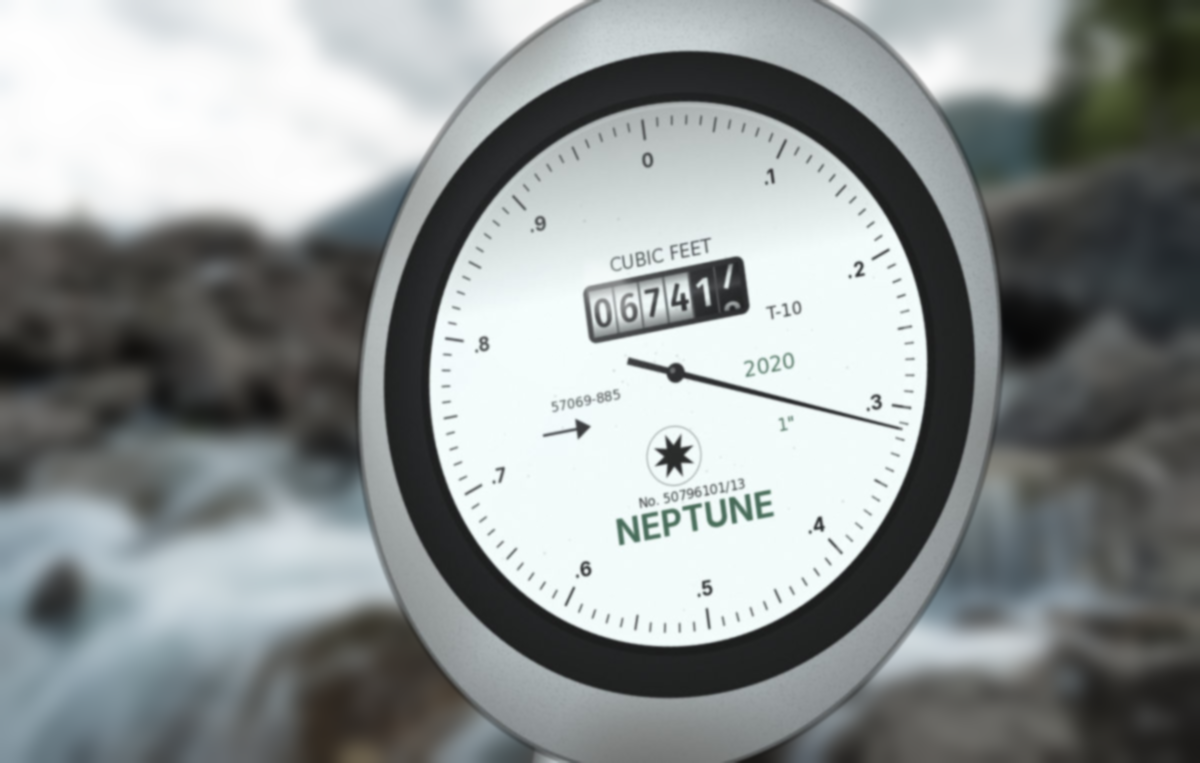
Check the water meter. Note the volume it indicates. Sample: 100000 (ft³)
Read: 67417.31 (ft³)
